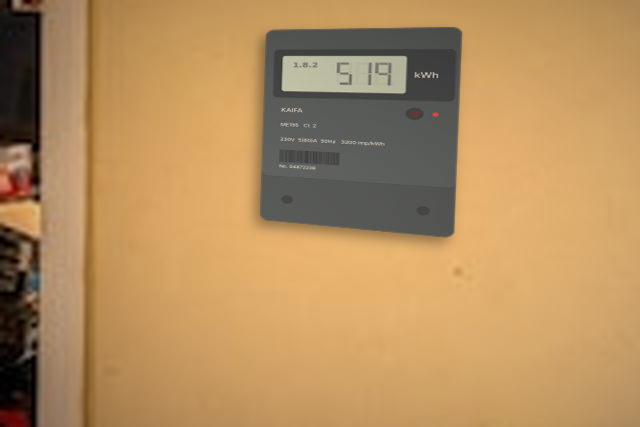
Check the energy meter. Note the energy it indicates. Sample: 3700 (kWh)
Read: 519 (kWh)
